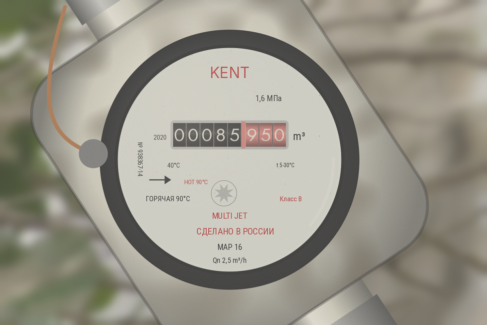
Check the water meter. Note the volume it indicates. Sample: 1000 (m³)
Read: 85.950 (m³)
